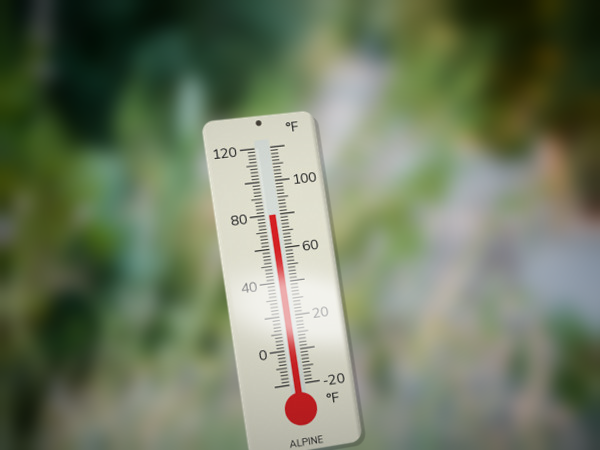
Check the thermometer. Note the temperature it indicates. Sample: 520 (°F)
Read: 80 (°F)
